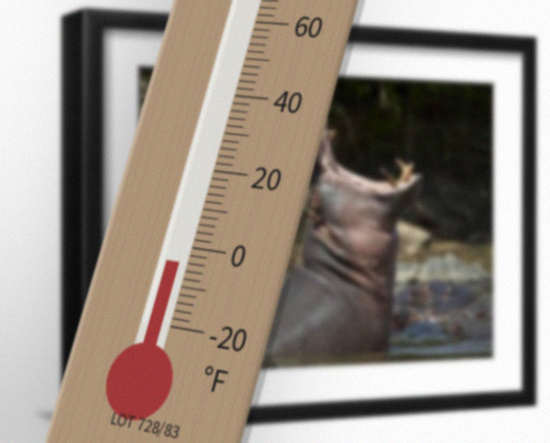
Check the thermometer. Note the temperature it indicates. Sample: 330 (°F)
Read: -4 (°F)
